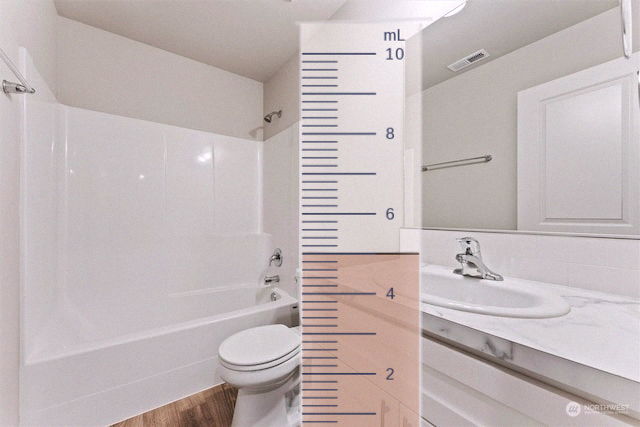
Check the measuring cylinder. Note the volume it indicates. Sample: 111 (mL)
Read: 5 (mL)
